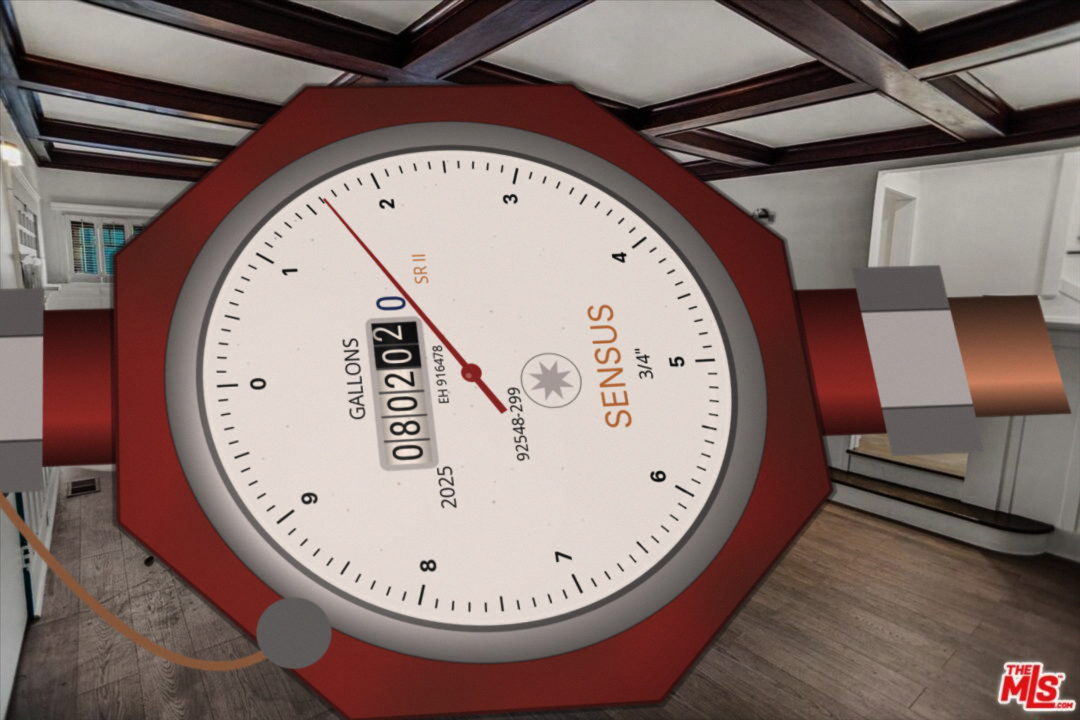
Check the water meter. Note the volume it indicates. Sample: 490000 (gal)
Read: 802021.6 (gal)
